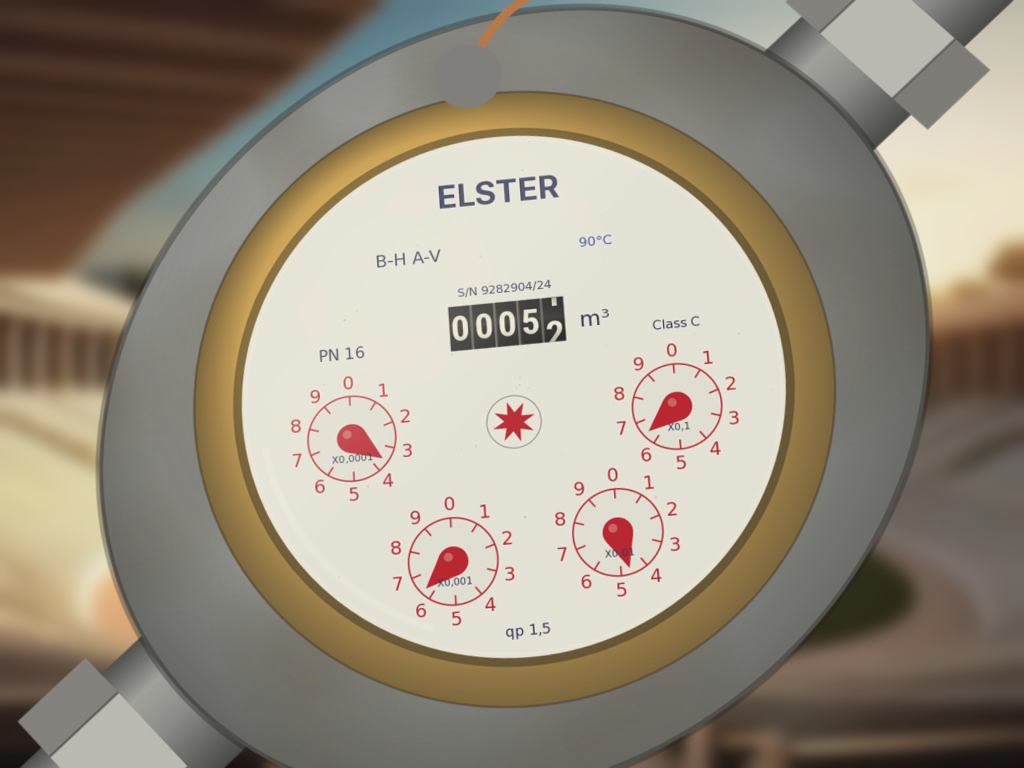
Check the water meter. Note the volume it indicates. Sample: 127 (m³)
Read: 51.6463 (m³)
